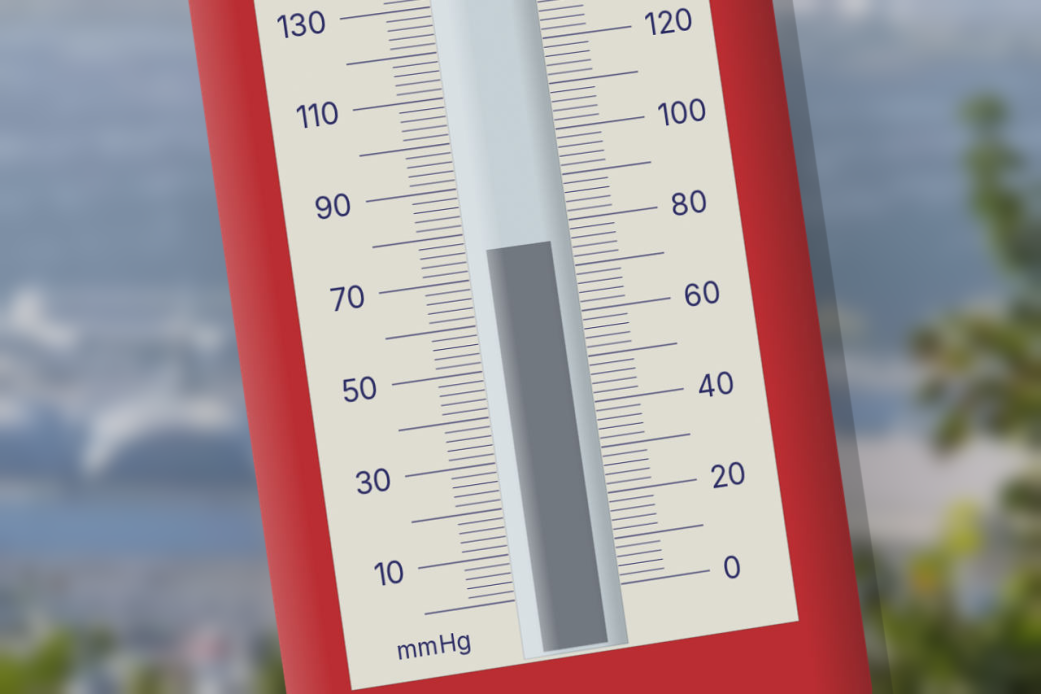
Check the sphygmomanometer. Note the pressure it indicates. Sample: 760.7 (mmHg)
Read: 76 (mmHg)
